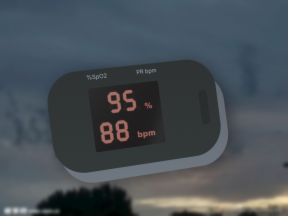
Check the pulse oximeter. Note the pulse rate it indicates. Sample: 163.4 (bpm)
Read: 88 (bpm)
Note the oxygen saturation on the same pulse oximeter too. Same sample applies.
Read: 95 (%)
